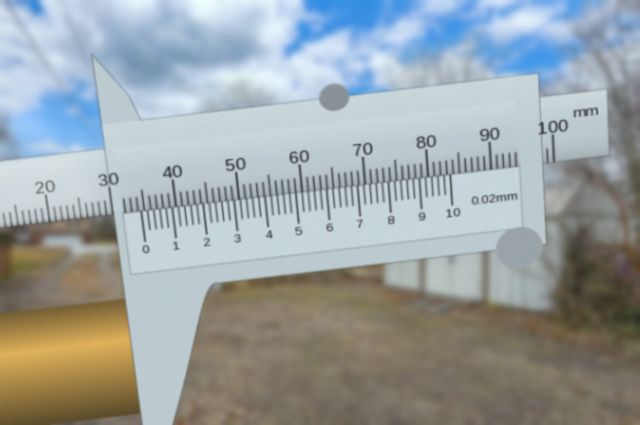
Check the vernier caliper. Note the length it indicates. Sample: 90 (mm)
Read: 34.5 (mm)
